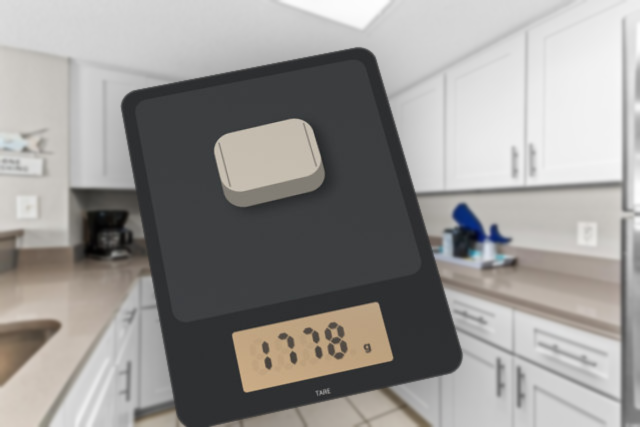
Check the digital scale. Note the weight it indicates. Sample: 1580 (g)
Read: 1778 (g)
